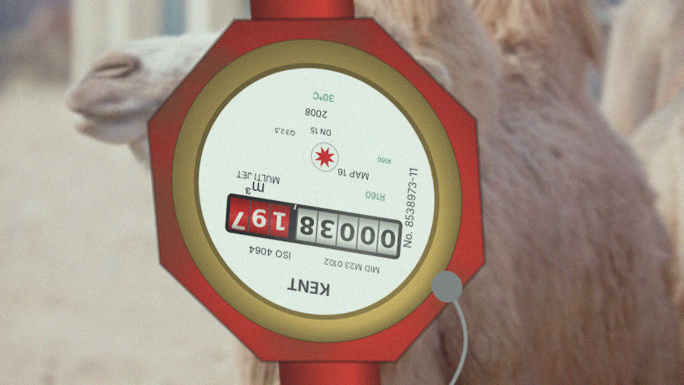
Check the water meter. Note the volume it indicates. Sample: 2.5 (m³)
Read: 38.197 (m³)
